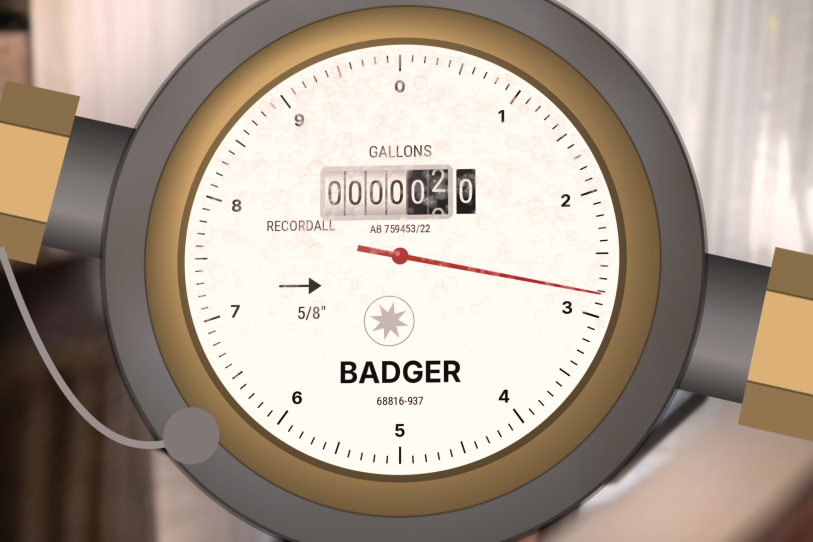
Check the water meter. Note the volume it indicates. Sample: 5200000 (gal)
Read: 22.8 (gal)
